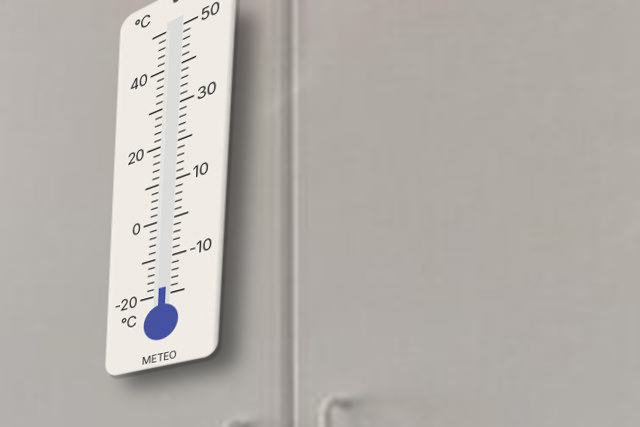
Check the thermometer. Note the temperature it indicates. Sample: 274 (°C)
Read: -18 (°C)
